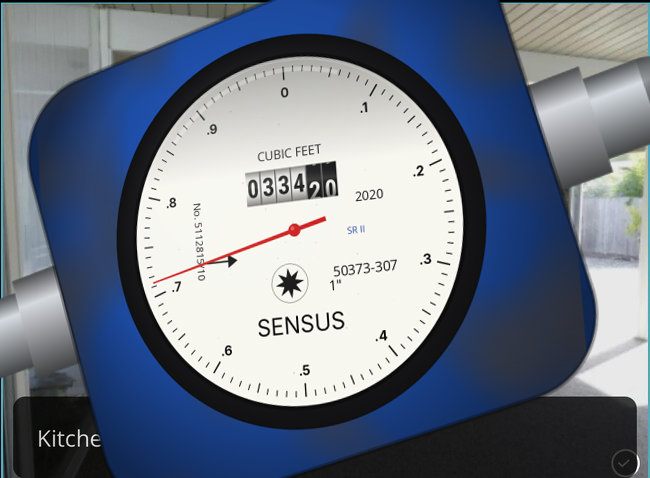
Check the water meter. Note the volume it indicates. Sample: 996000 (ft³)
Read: 33419.71 (ft³)
